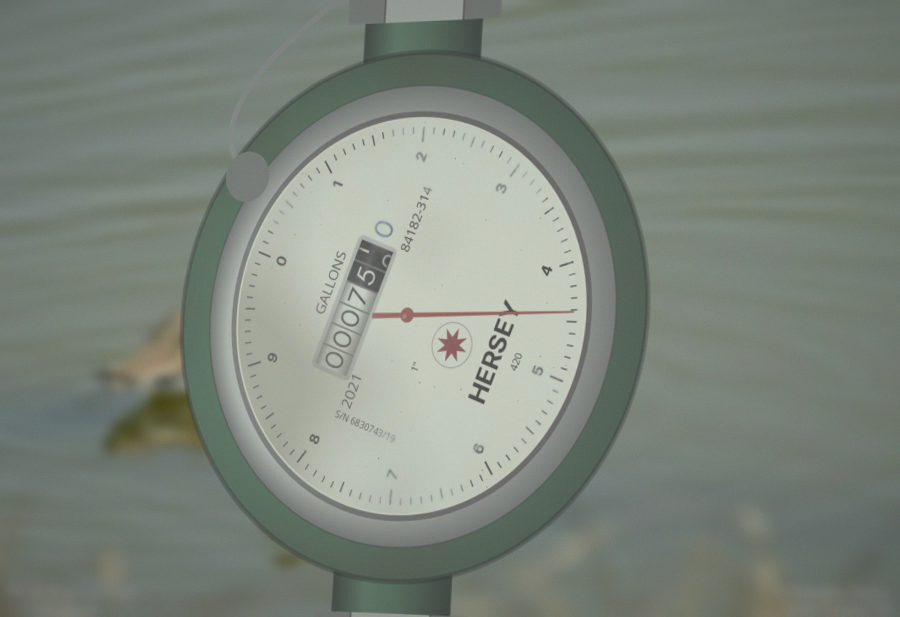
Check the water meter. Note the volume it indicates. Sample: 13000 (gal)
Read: 7514.4 (gal)
